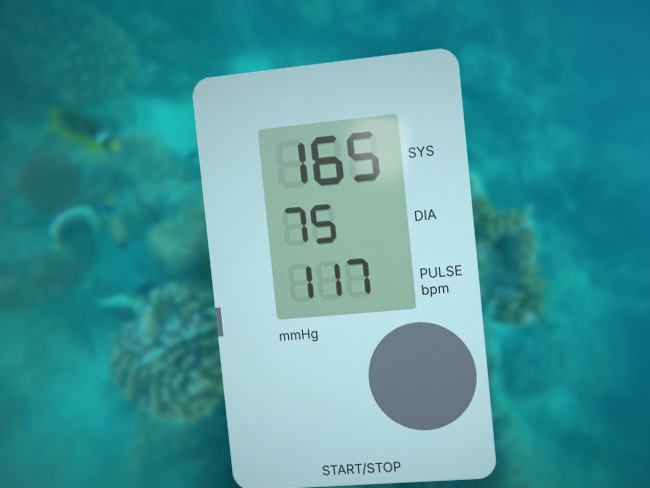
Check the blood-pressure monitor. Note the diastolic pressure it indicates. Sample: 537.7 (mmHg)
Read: 75 (mmHg)
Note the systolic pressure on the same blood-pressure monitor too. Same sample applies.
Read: 165 (mmHg)
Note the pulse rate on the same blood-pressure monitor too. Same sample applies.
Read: 117 (bpm)
